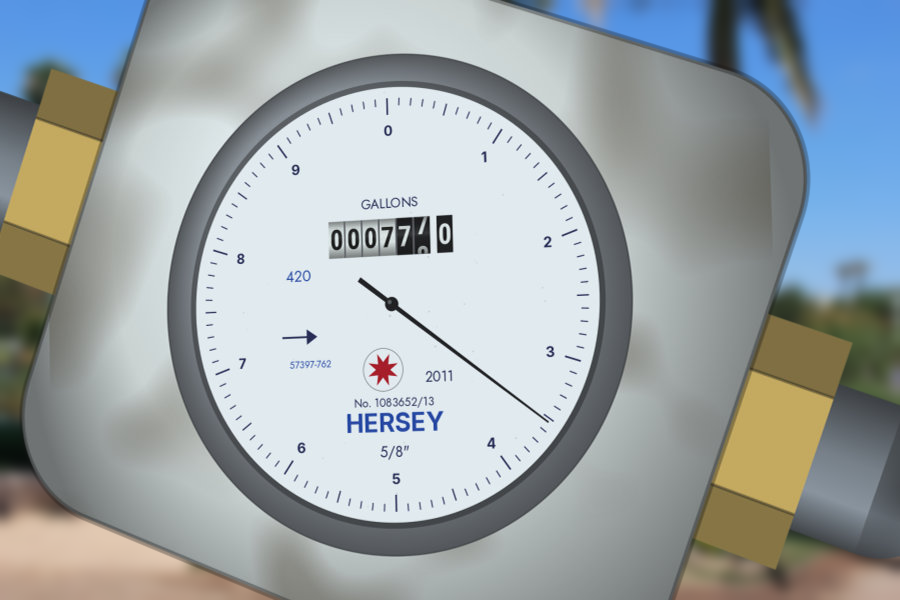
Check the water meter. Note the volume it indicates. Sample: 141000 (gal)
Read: 7773.5 (gal)
